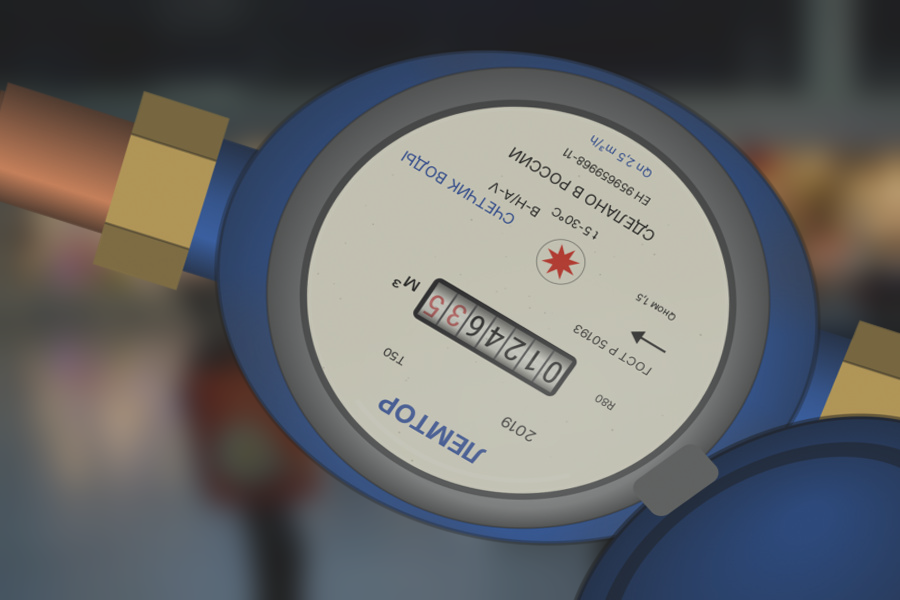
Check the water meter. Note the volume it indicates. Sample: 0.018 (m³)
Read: 1246.35 (m³)
